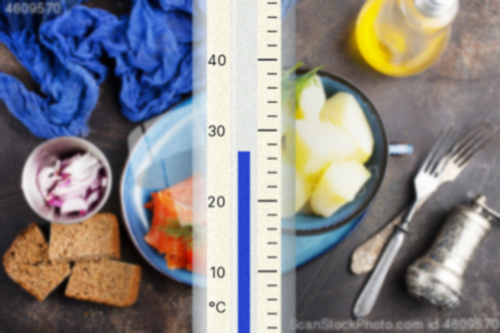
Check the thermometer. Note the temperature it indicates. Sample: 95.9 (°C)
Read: 27 (°C)
